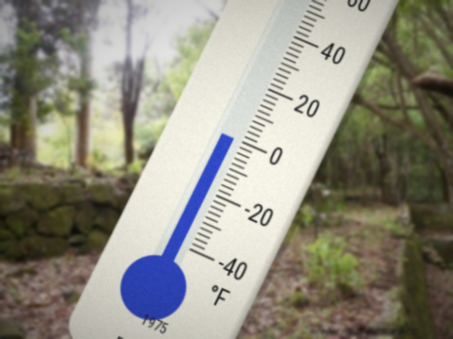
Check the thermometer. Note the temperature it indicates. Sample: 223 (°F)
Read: 0 (°F)
